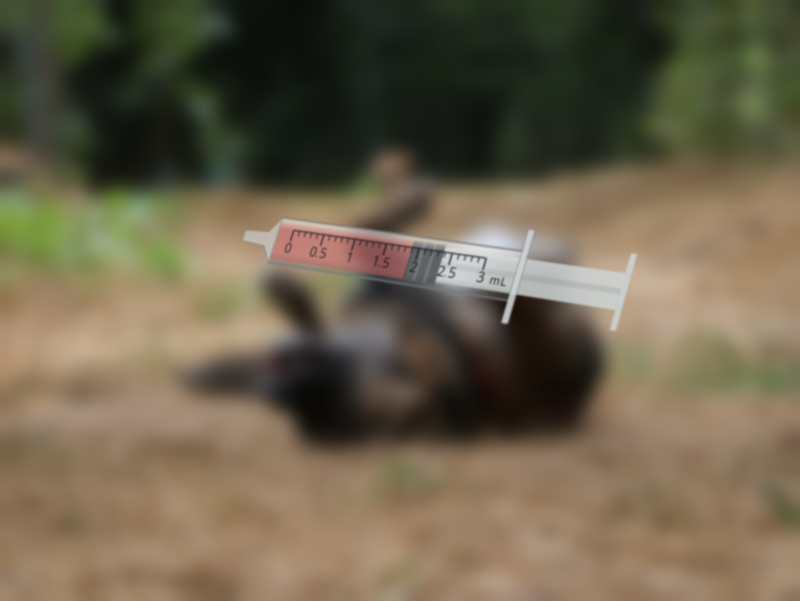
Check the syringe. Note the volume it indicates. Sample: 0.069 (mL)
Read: 1.9 (mL)
